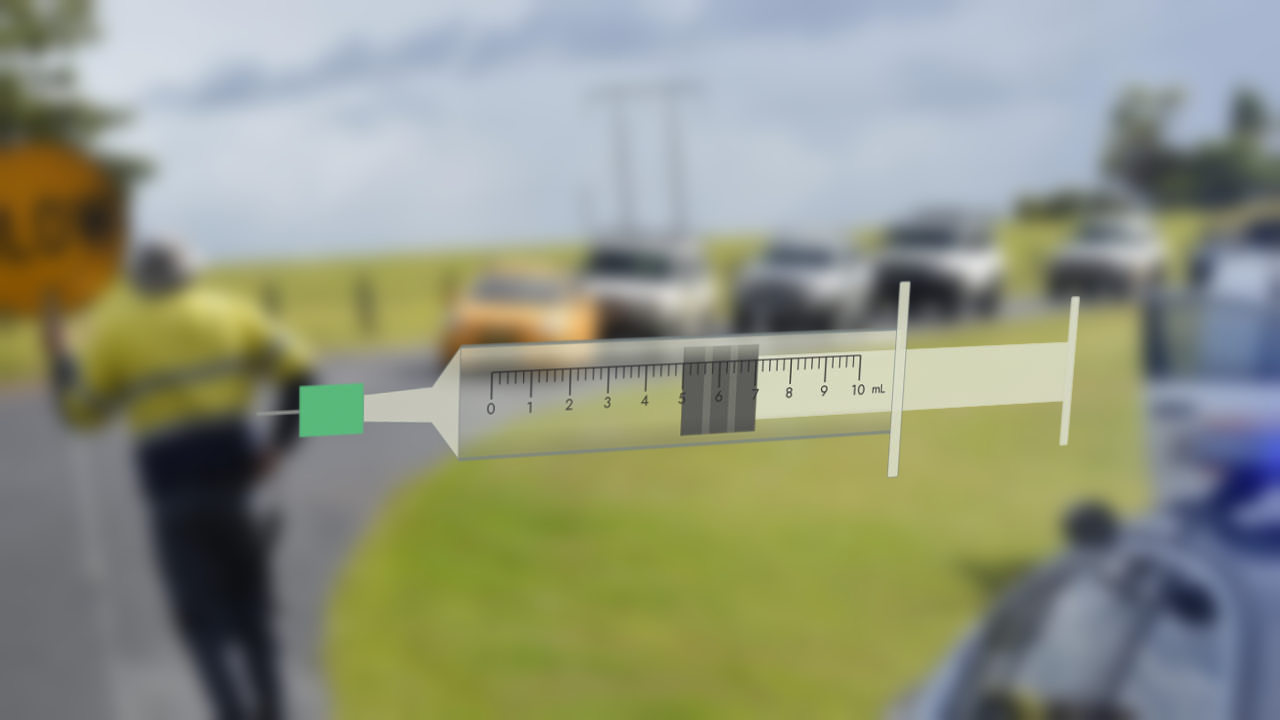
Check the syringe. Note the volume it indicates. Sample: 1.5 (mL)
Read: 5 (mL)
